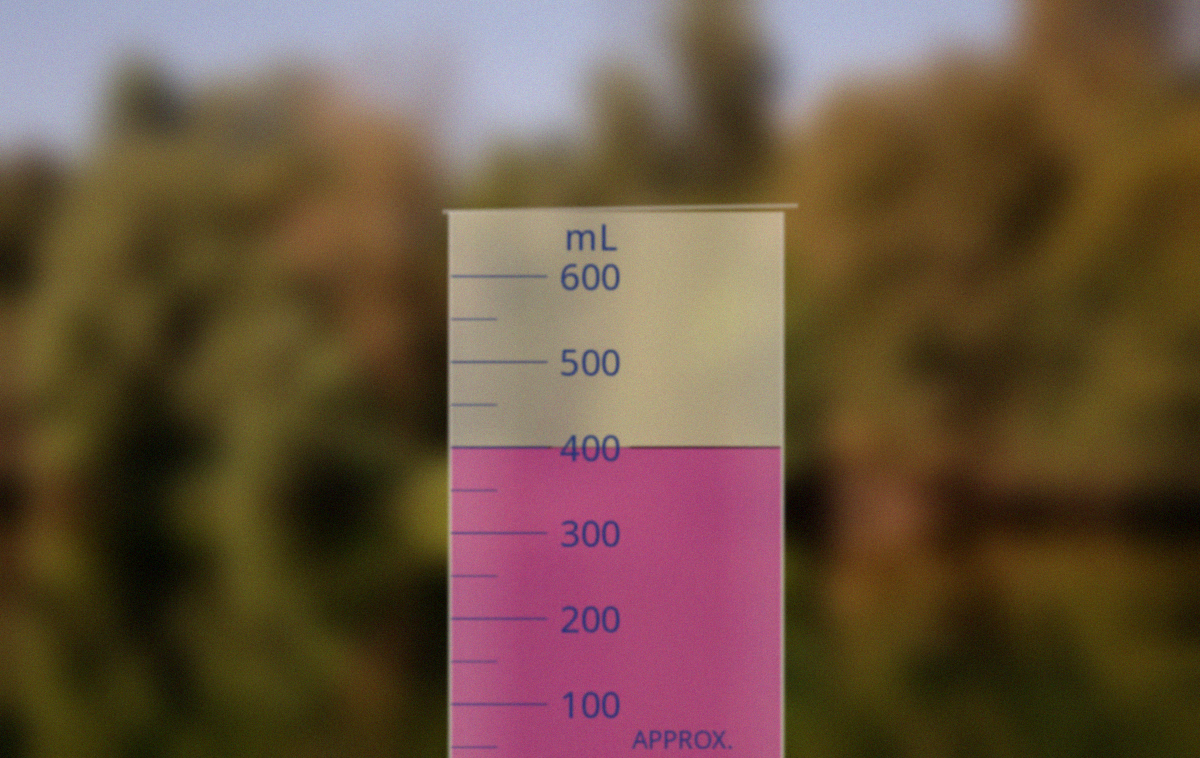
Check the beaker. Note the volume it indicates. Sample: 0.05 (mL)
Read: 400 (mL)
